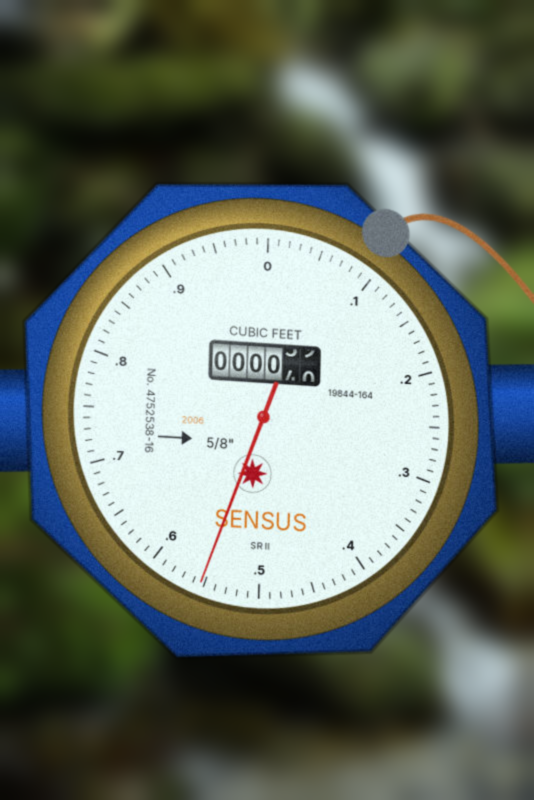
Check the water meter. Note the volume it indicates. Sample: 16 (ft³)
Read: 39.55 (ft³)
